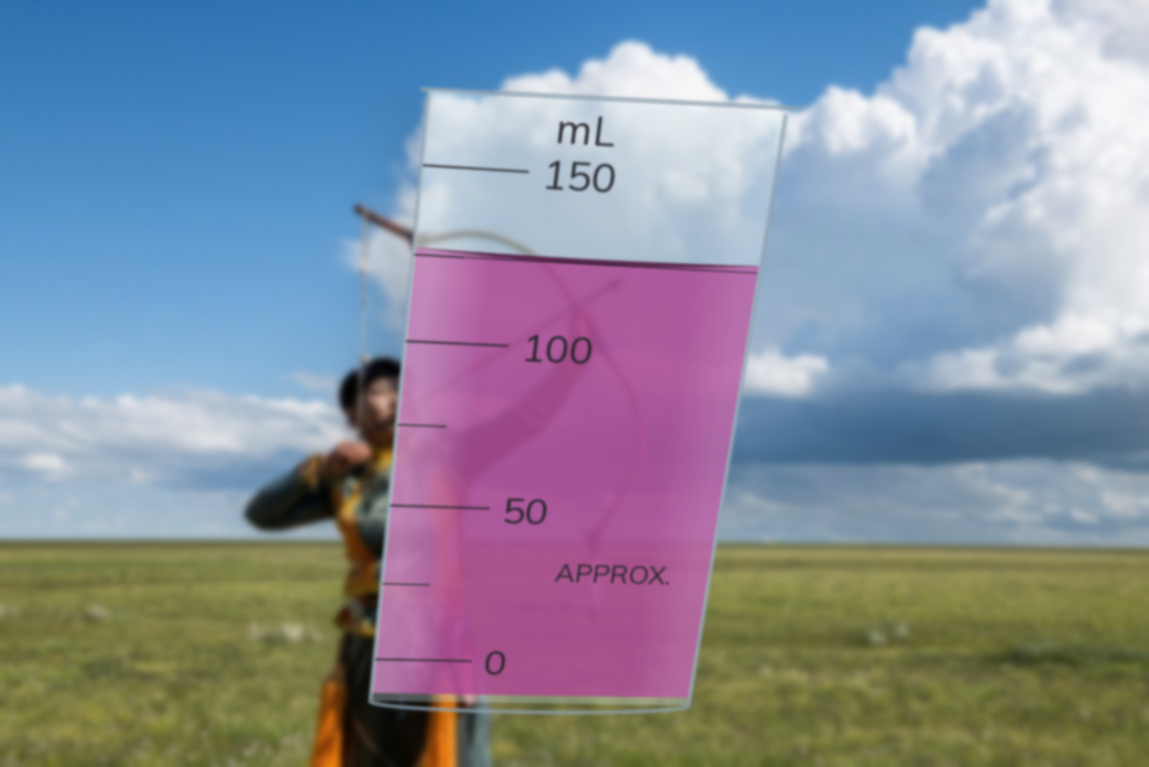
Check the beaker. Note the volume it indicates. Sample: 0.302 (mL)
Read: 125 (mL)
